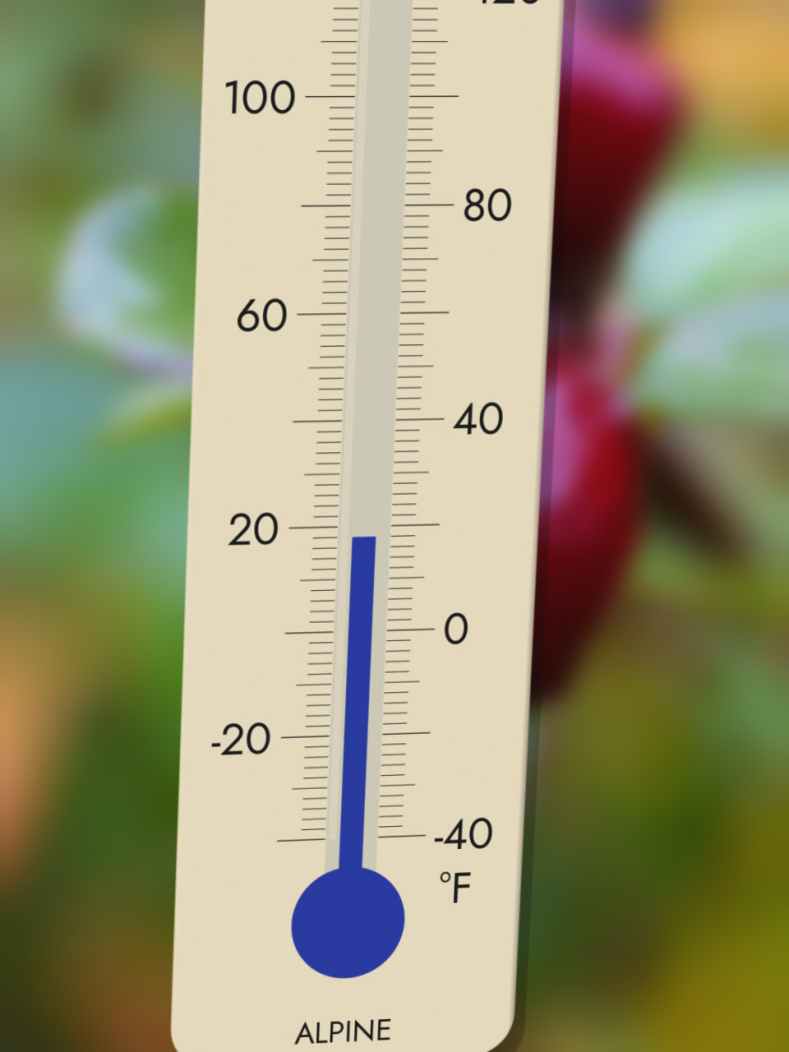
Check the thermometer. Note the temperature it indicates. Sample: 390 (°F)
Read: 18 (°F)
